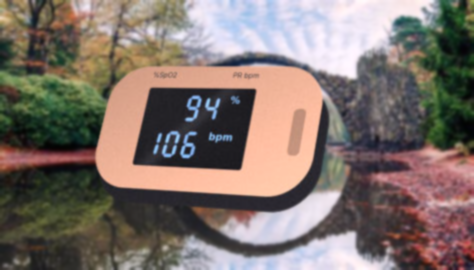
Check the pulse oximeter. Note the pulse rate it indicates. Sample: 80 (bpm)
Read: 106 (bpm)
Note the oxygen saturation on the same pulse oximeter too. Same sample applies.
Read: 94 (%)
